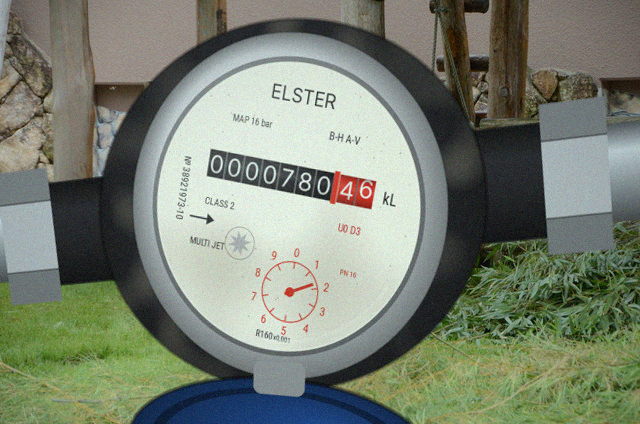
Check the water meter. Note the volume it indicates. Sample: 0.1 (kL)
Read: 780.461 (kL)
